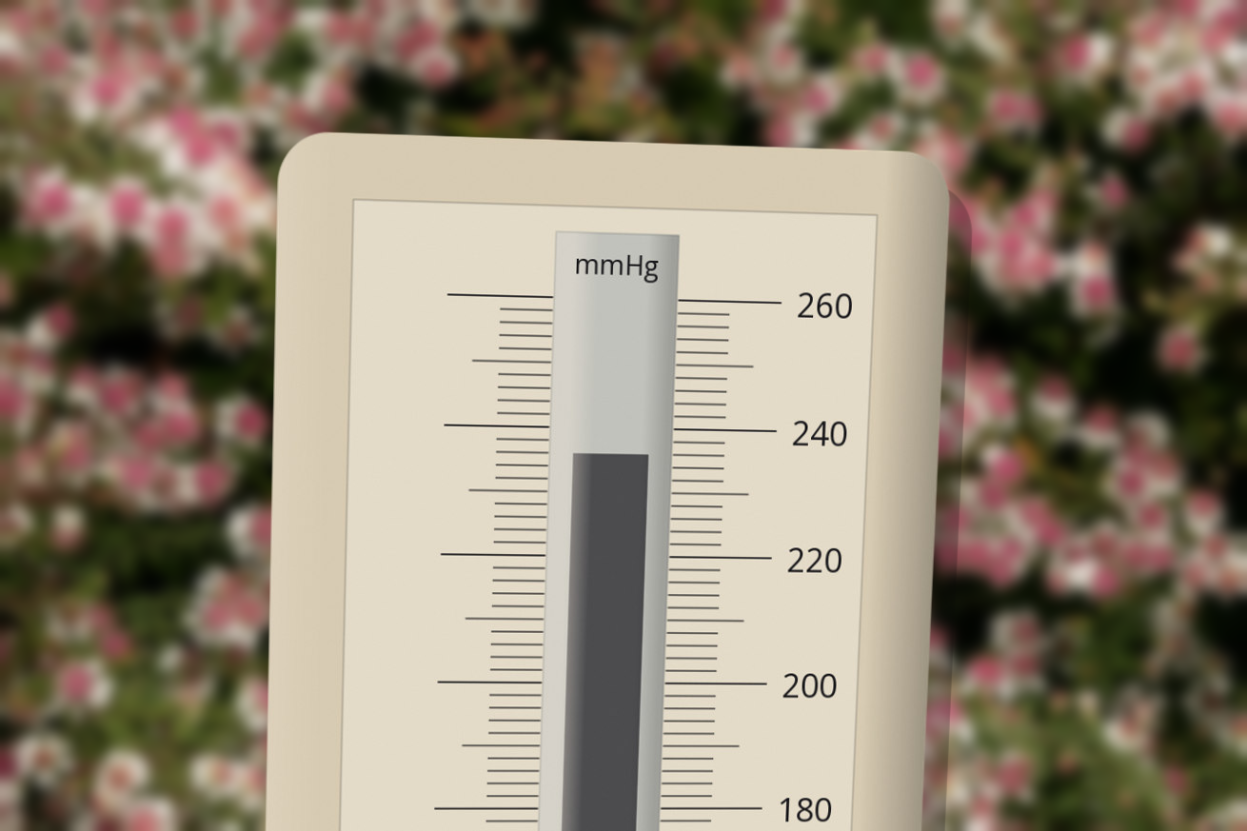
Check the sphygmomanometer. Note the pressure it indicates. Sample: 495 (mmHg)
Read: 236 (mmHg)
